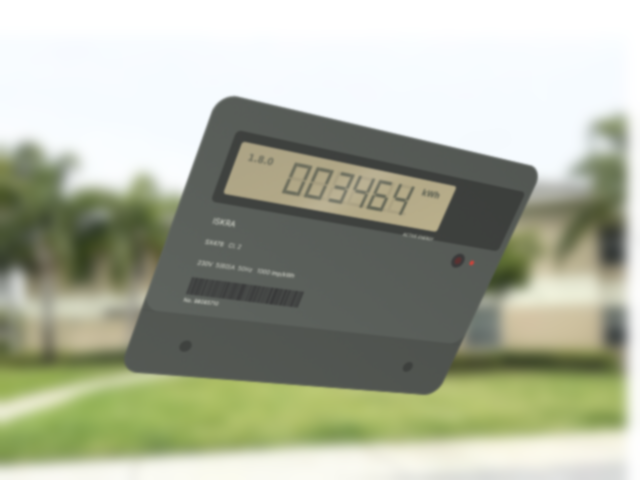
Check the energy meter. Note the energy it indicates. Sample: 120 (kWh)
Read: 3464 (kWh)
